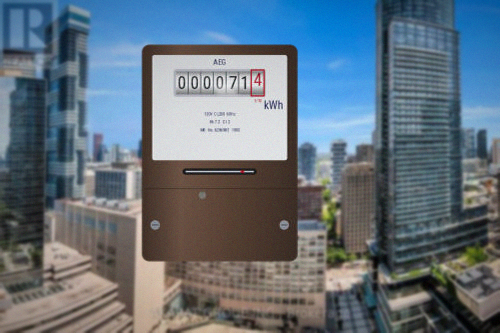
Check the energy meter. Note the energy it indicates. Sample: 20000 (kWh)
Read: 71.4 (kWh)
